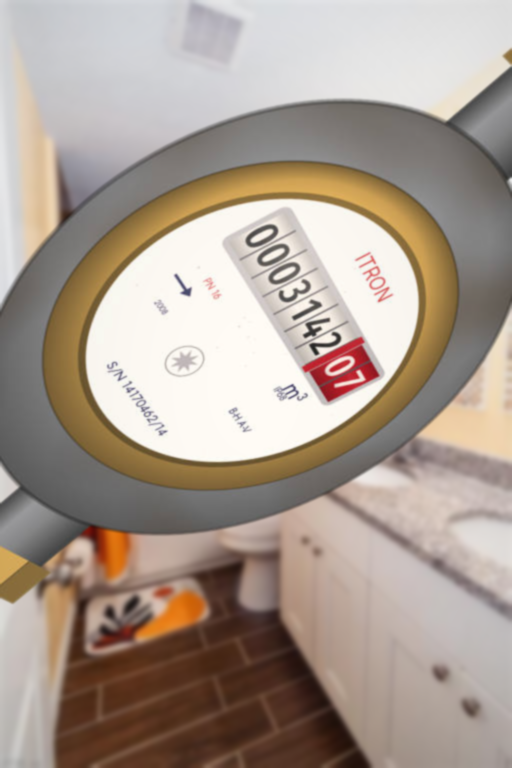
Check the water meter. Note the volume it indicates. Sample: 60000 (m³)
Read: 3142.07 (m³)
